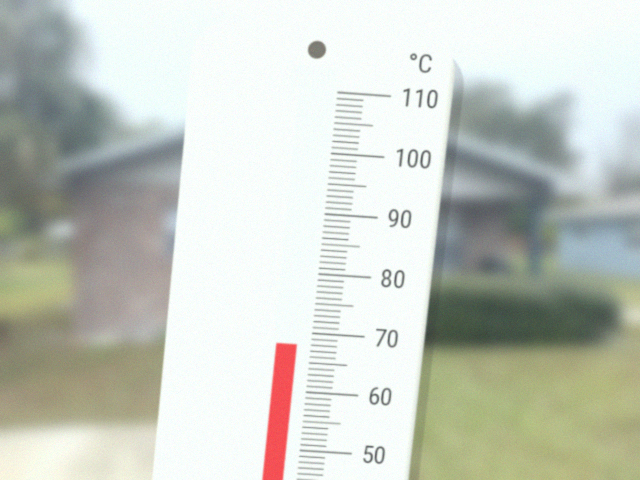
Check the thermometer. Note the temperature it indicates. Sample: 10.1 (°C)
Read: 68 (°C)
